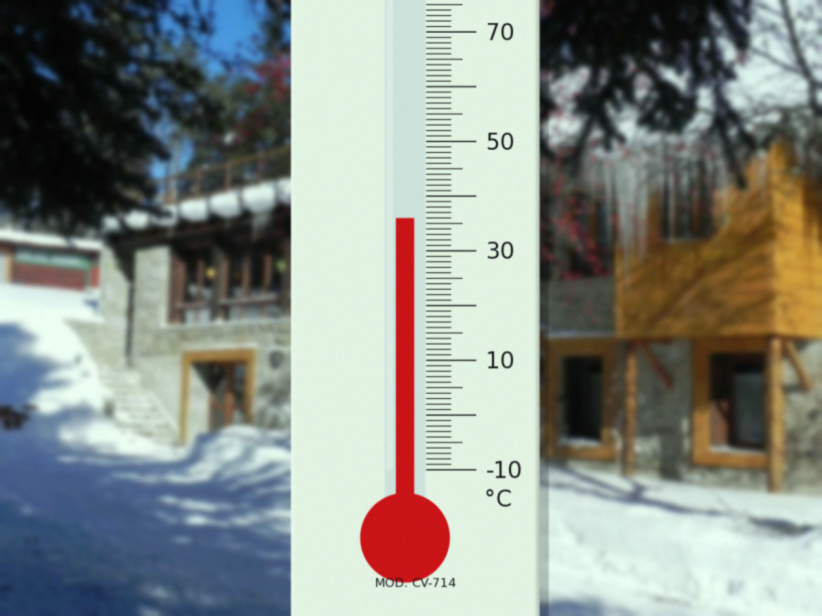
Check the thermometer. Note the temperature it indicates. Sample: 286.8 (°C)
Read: 36 (°C)
